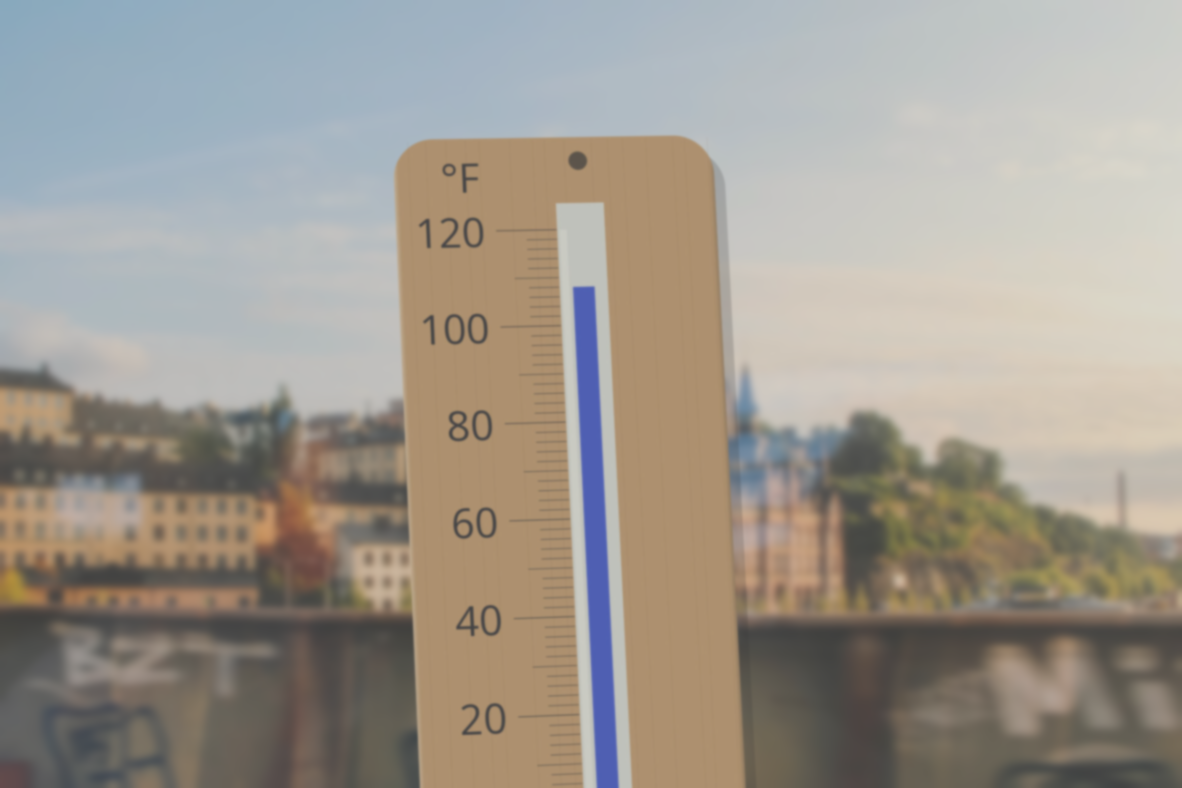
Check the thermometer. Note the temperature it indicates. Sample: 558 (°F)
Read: 108 (°F)
